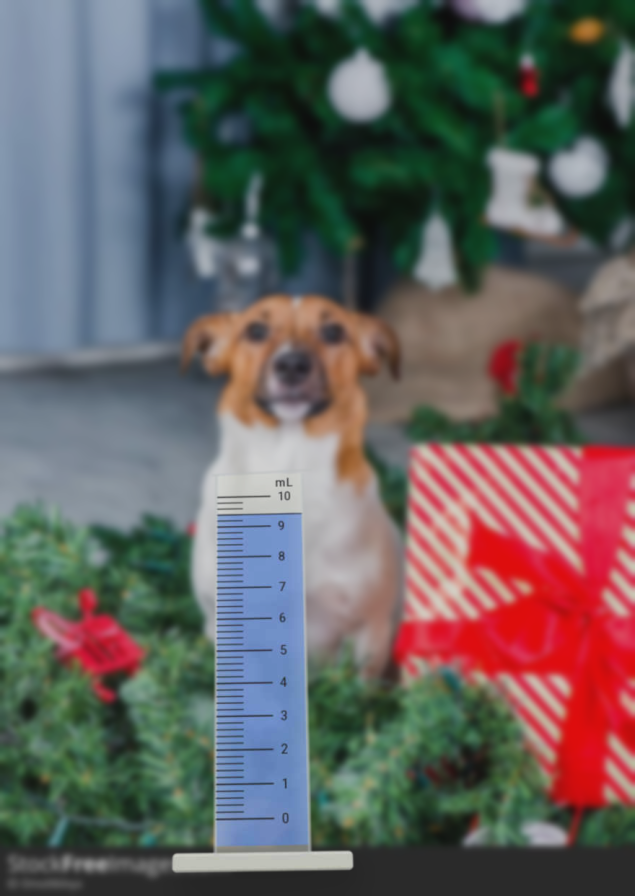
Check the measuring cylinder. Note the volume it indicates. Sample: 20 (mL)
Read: 9.4 (mL)
